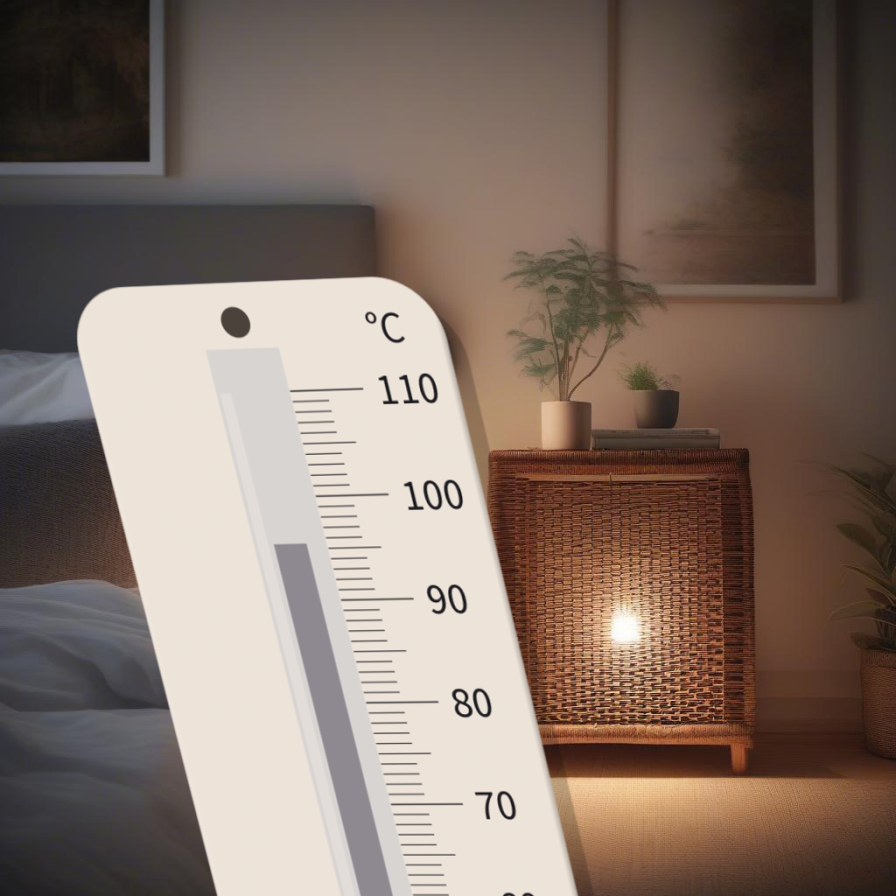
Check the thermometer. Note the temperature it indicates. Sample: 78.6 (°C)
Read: 95.5 (°C)
